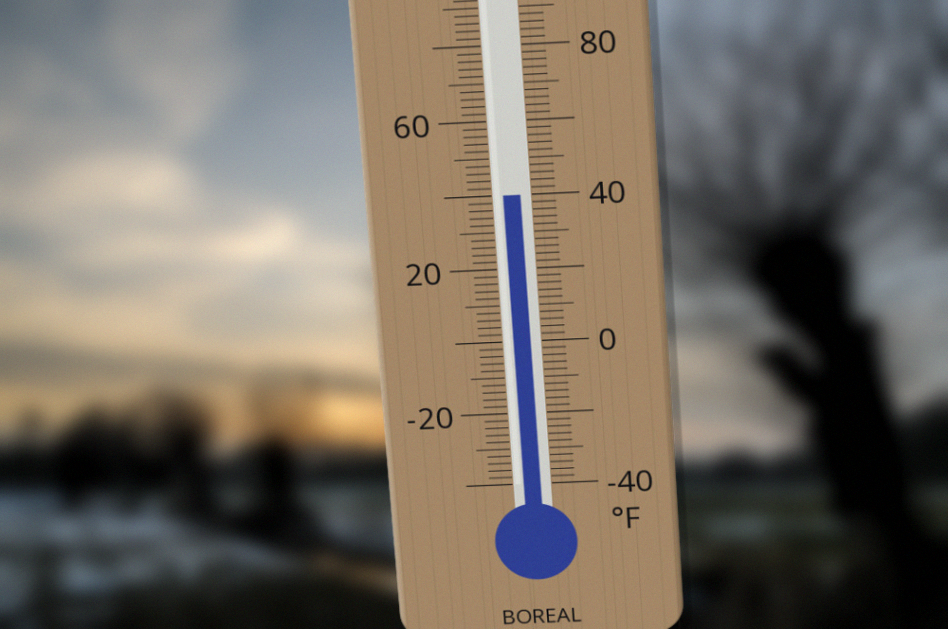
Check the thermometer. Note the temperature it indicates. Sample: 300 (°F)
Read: 40 (°F)
